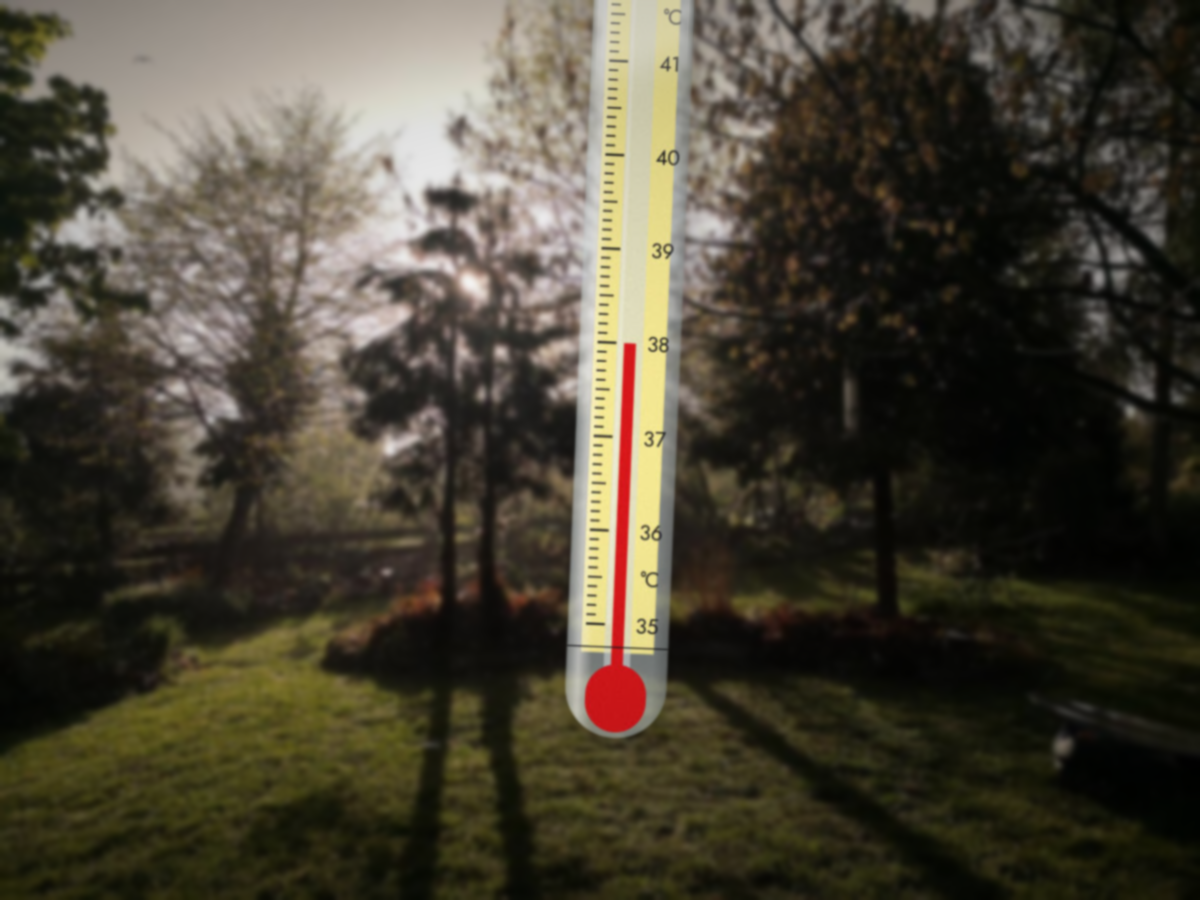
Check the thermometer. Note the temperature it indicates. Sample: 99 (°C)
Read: 38 (°C)
